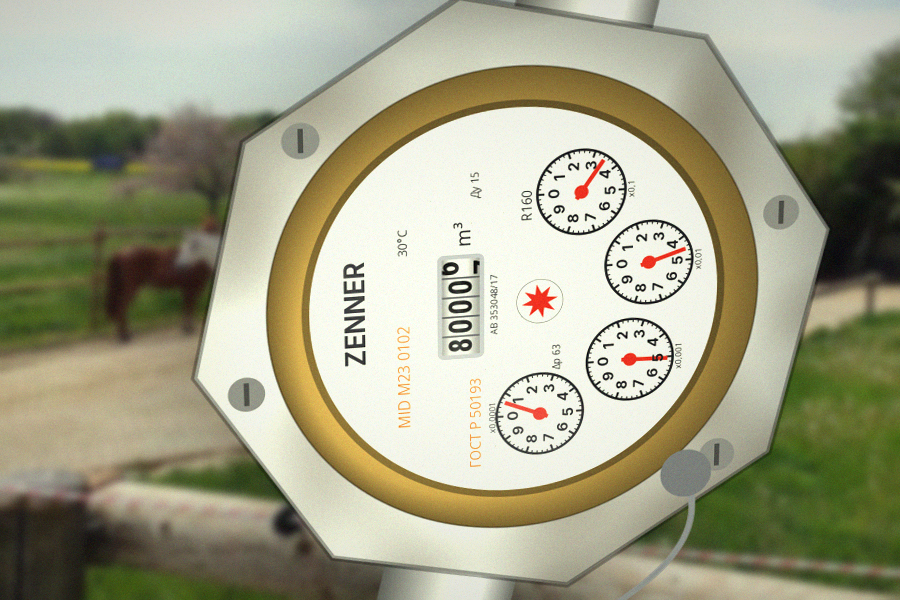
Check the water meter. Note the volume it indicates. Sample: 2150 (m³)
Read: 80006.3450 (m³)
